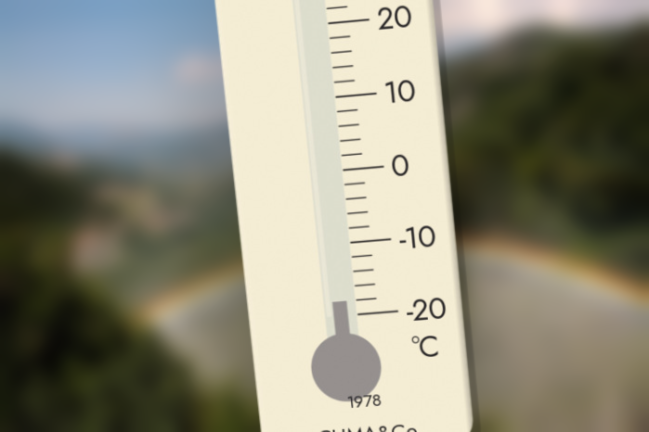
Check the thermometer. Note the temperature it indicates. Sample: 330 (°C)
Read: -18 (°C)
